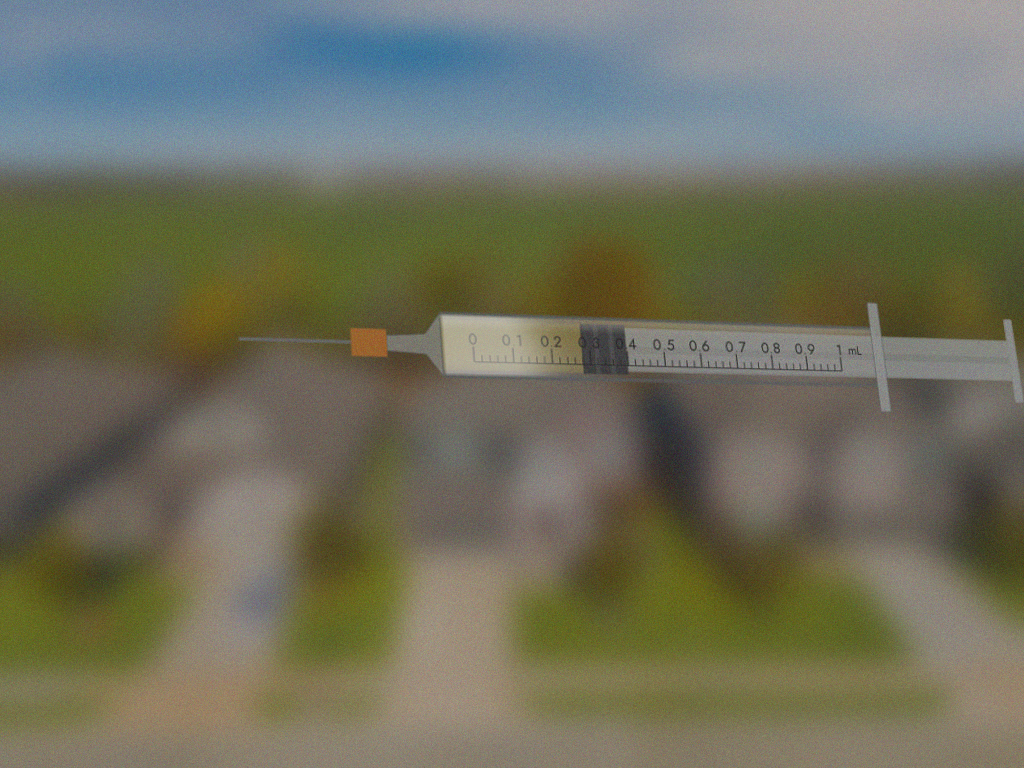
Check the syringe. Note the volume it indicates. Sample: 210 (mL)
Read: 0.28 (mL)
